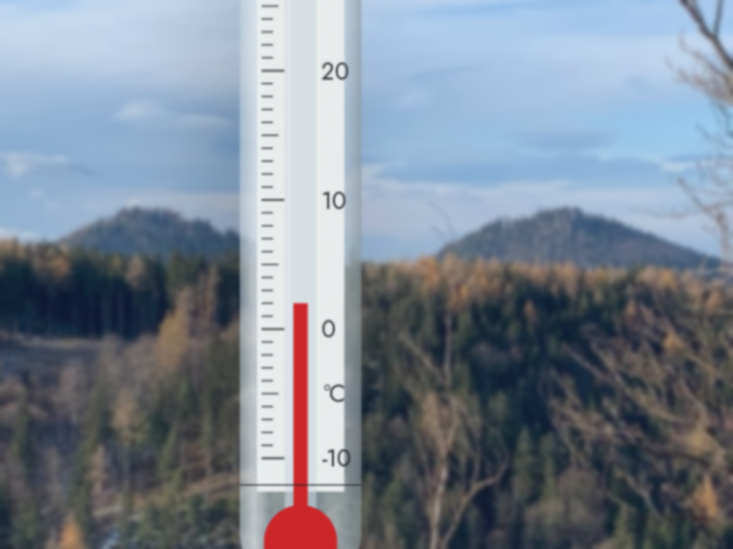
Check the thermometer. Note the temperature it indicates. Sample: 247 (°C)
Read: 2 (°C)
